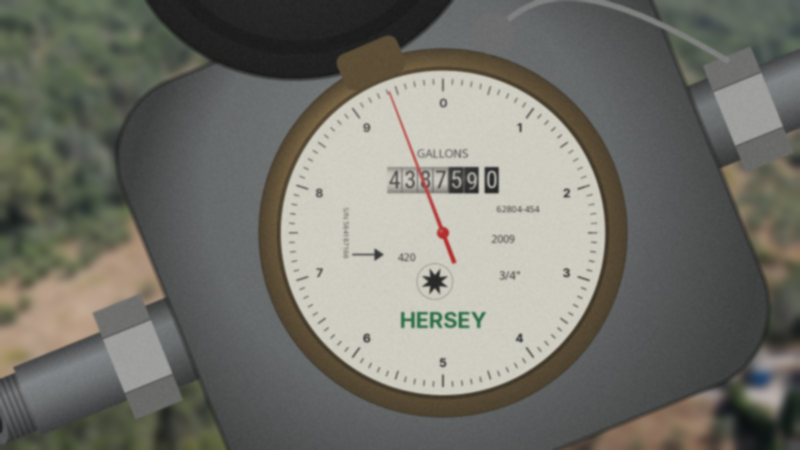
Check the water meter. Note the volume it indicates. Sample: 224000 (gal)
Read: 4387589.4 (gal)
